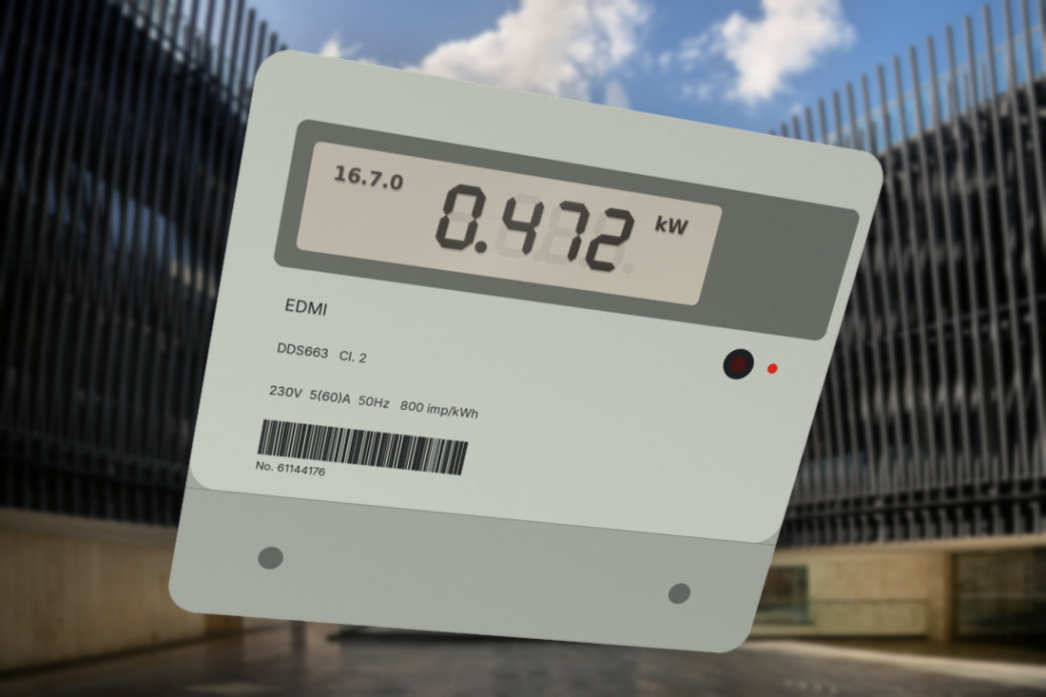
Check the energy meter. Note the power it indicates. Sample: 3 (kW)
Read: 0.472 (kW)
